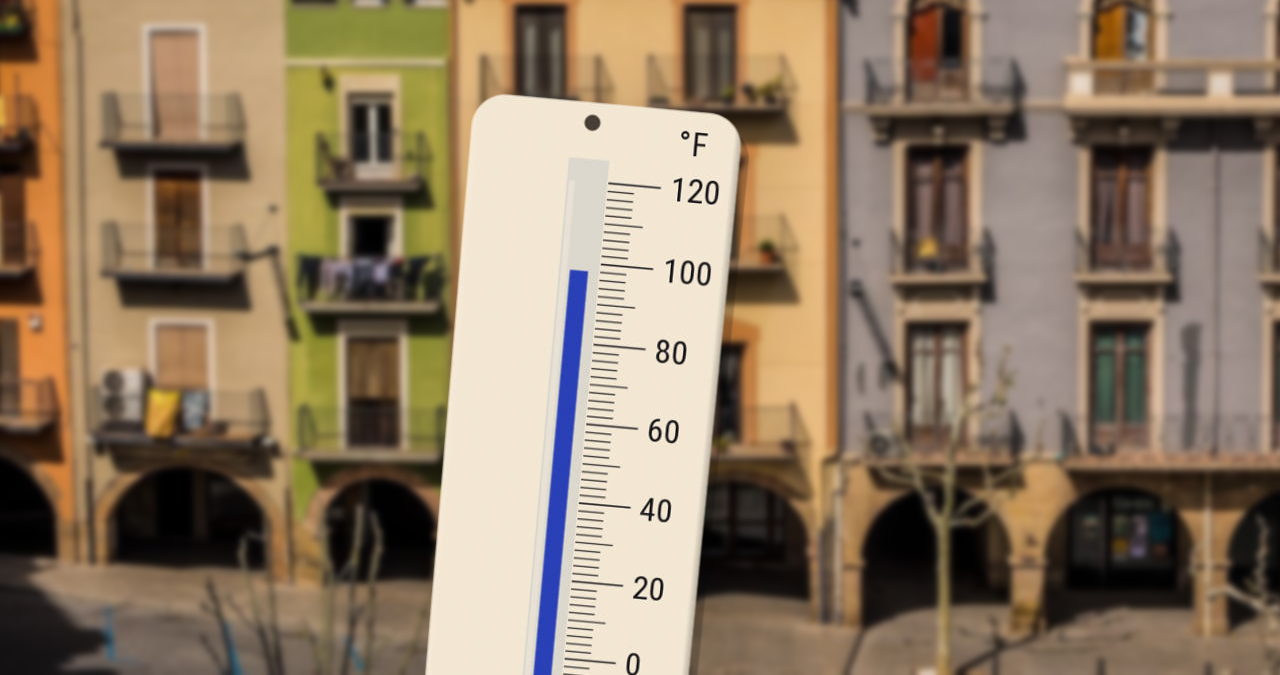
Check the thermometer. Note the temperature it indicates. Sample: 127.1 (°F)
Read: 98 (°F)
